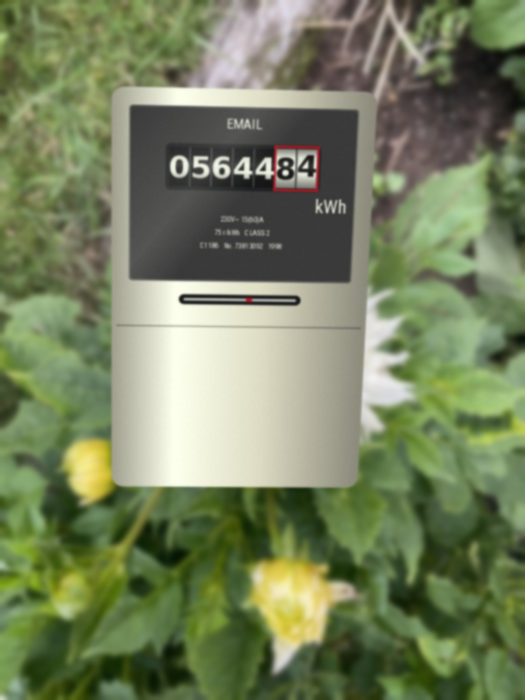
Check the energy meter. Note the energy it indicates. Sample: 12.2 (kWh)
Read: 5644.84 (kWh)
